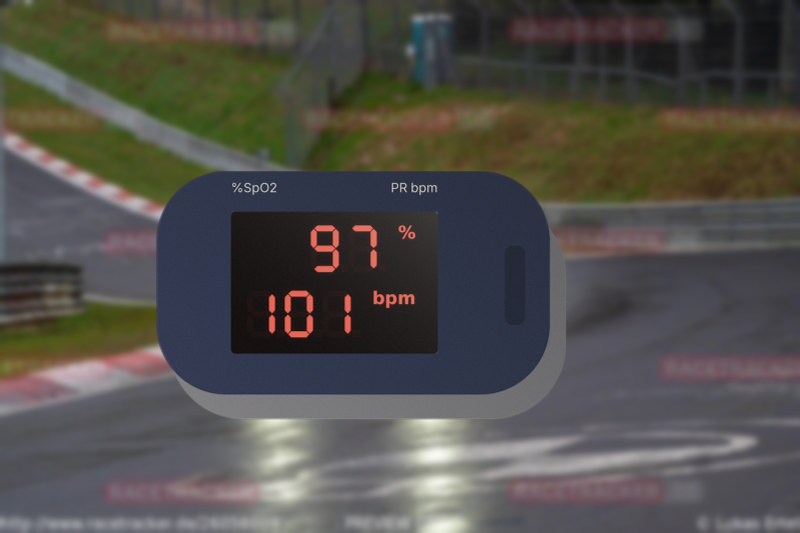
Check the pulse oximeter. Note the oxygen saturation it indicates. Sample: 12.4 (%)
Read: 97 (%)
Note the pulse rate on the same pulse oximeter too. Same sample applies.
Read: 101 (bpm)
